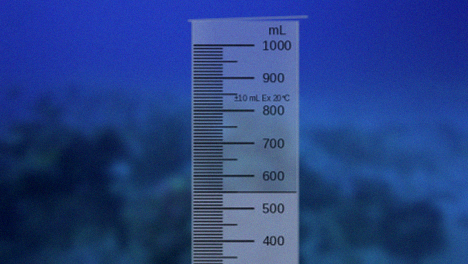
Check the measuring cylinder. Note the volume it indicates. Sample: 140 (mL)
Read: 550 (mL)
